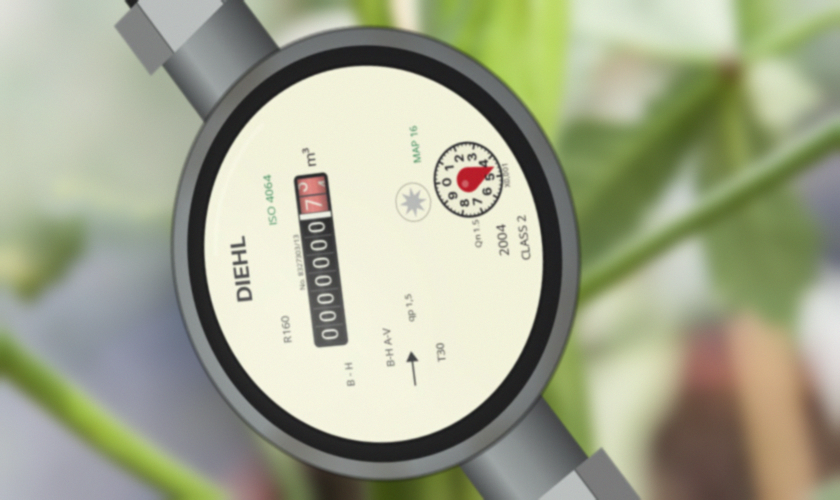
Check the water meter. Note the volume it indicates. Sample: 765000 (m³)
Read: 0.734 (m³)
